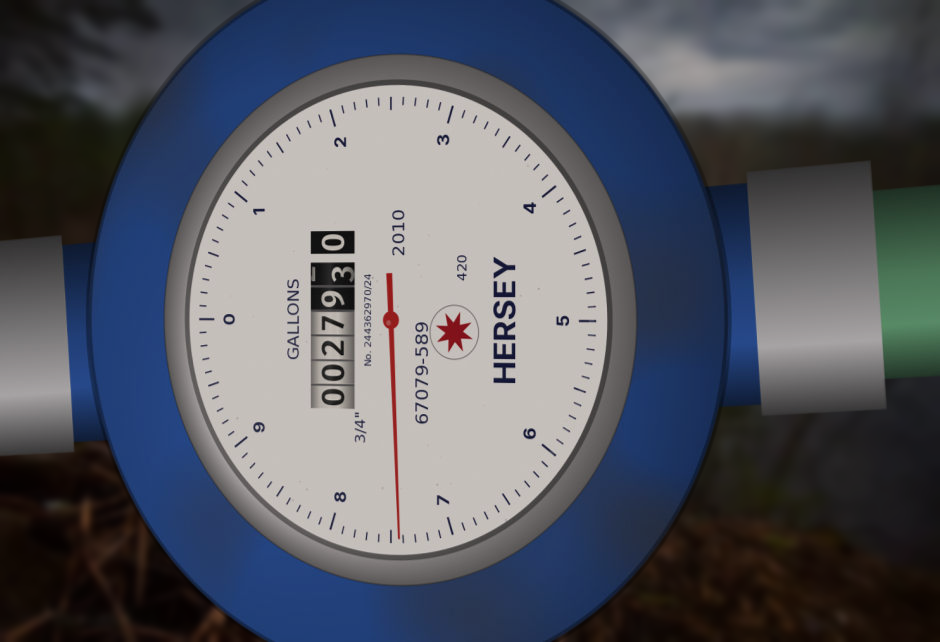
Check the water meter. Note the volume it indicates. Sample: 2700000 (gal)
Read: 27927.4 (gal)
